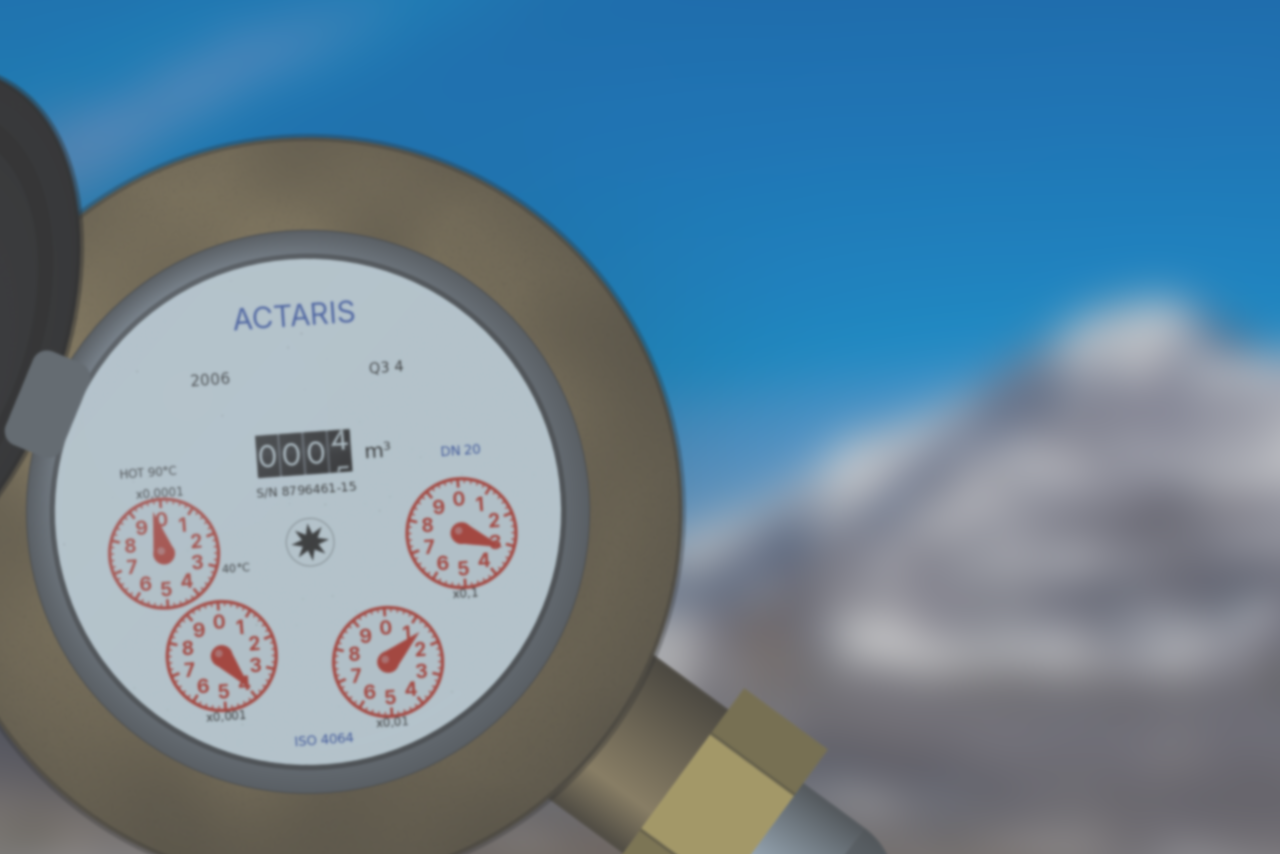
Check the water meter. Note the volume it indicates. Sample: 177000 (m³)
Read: 4.3139 (m³)
